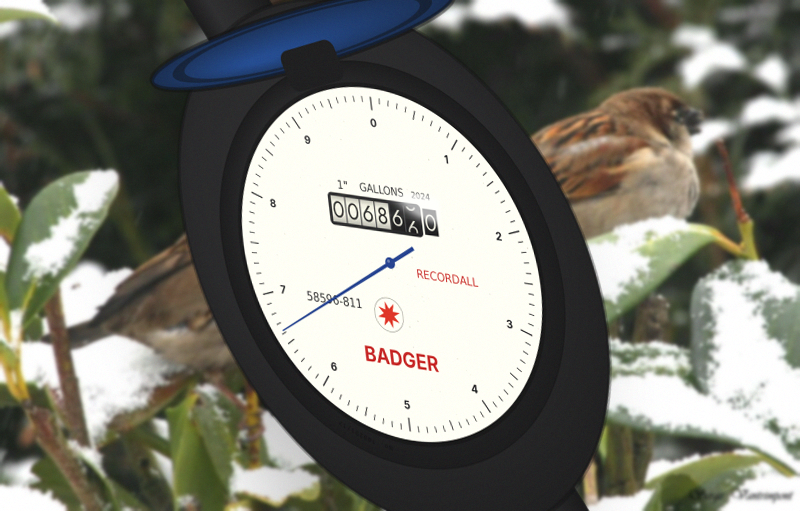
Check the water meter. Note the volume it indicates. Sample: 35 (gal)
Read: 68656.6 (gal)
